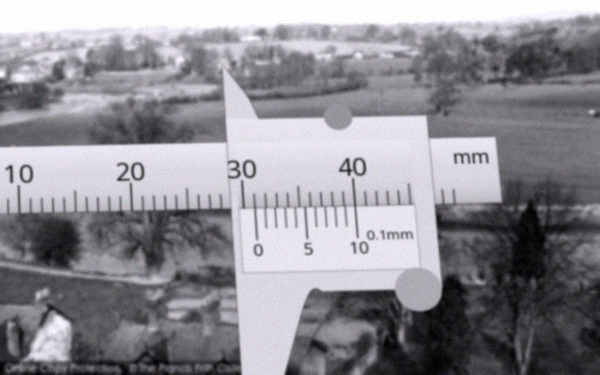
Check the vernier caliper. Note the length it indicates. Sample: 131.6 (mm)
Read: 31.0 (mm)
